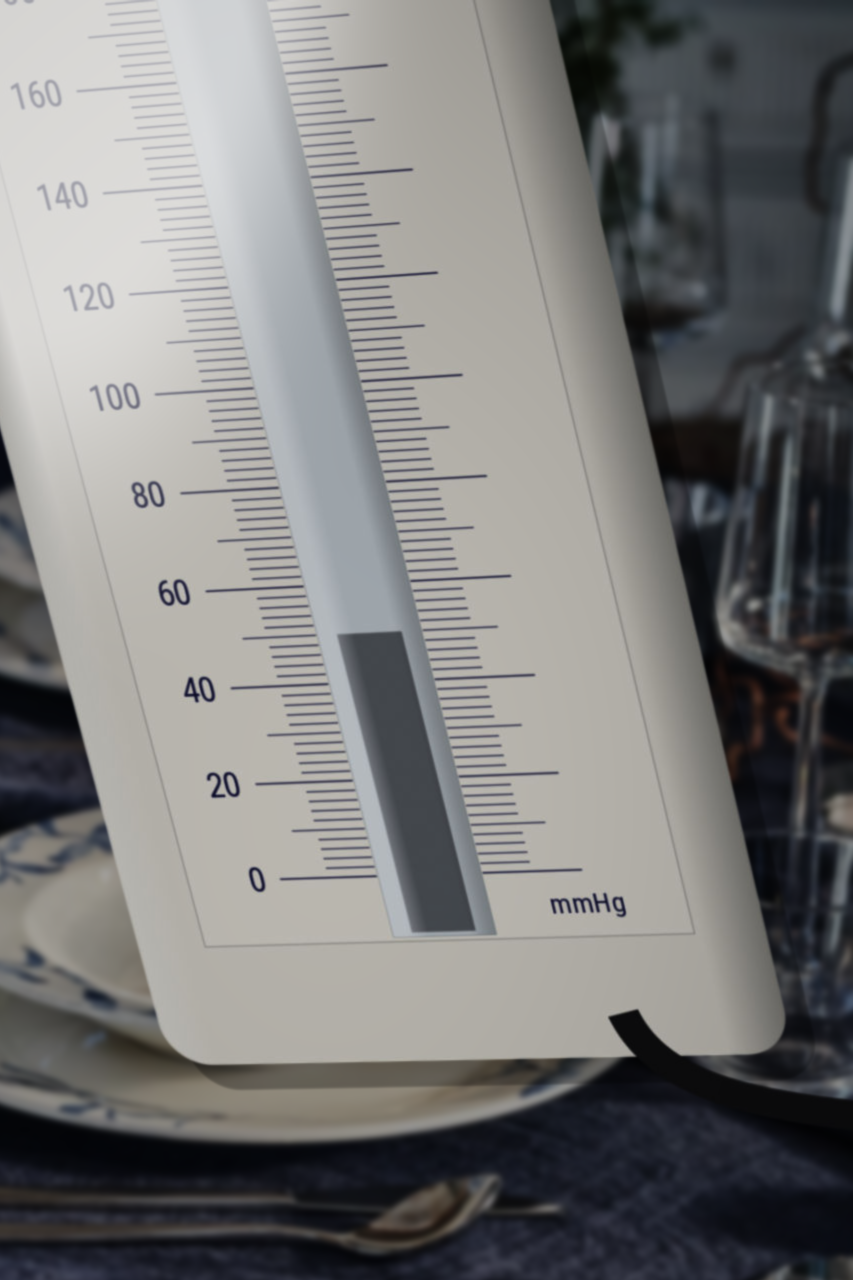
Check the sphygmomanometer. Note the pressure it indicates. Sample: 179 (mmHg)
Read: 50 (mmHg)
